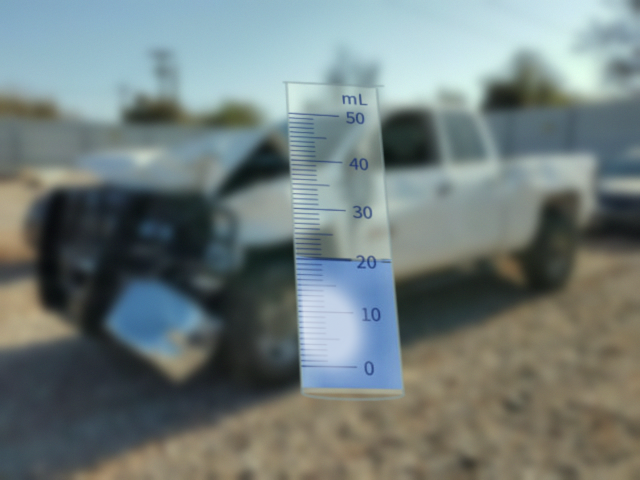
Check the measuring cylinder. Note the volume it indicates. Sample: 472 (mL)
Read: 20 (mL)
